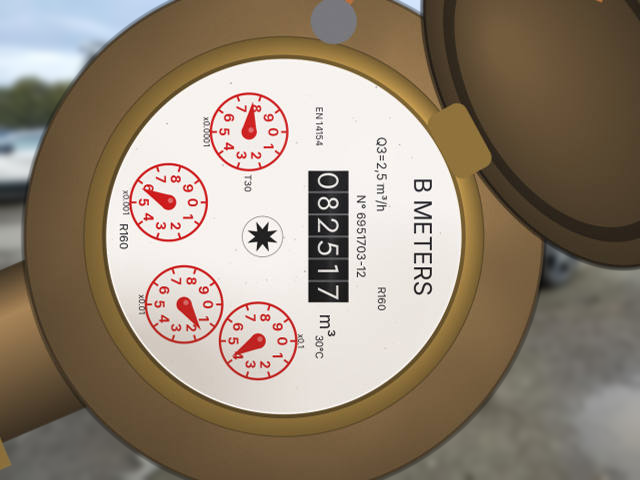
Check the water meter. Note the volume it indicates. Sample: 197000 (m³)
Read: 82517.4157 (m³)
